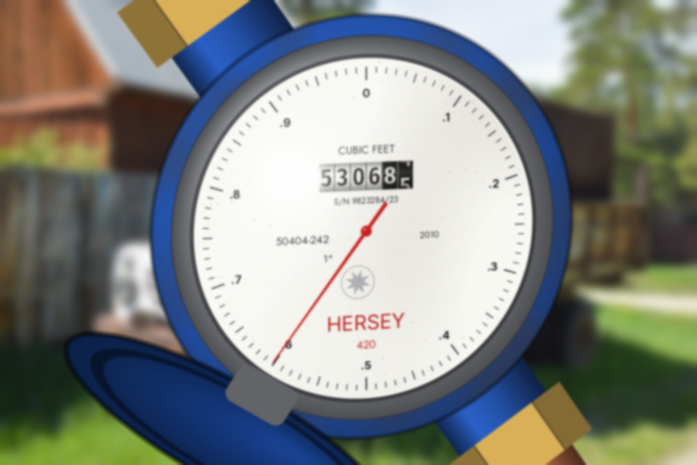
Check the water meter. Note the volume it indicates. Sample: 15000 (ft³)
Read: 530684.60 (ft³)
